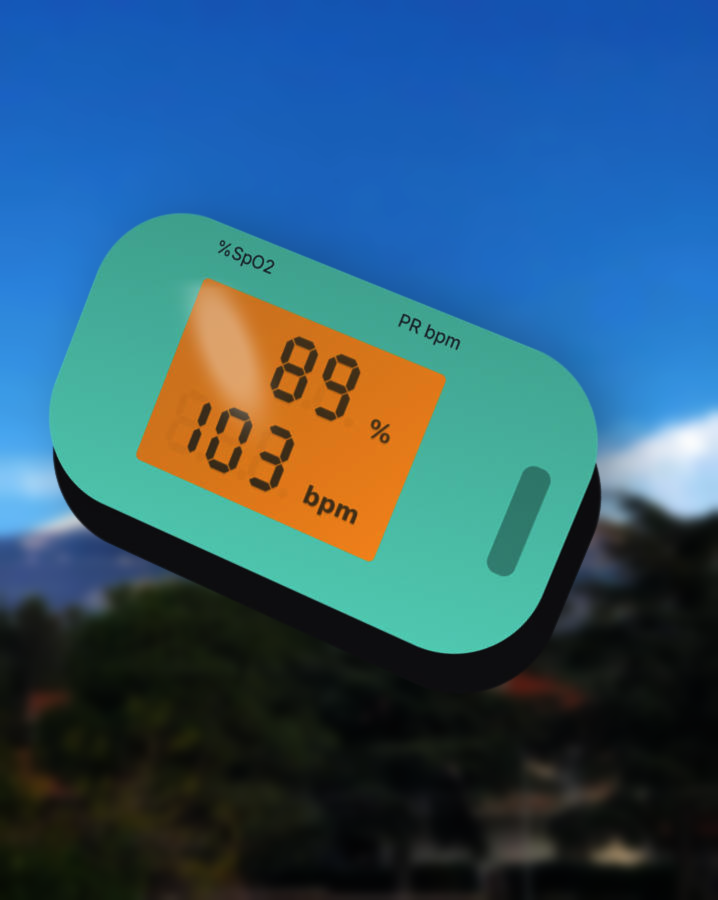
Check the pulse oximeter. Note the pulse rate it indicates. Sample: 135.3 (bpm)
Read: 103 (bpm)
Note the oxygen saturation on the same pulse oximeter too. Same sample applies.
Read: 89 (%)
